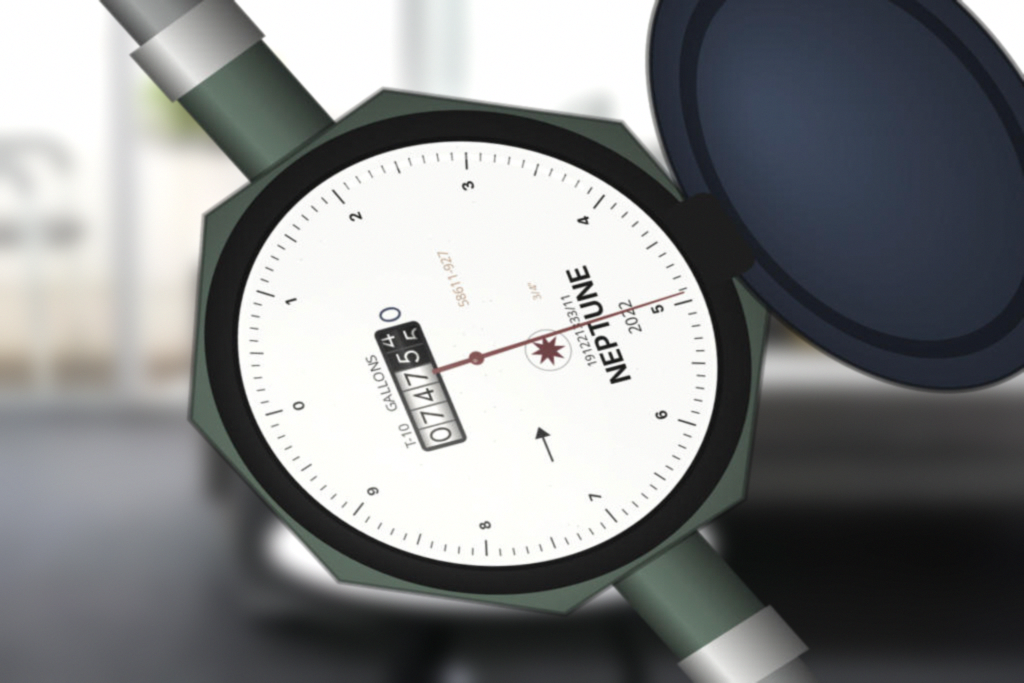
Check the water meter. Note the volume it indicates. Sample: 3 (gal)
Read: 747544.9 (gal)
